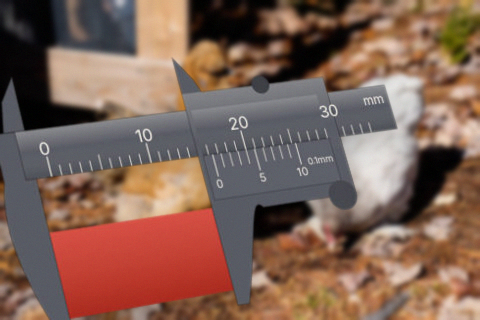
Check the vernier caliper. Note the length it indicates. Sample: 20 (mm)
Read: 16.4 (mm)
